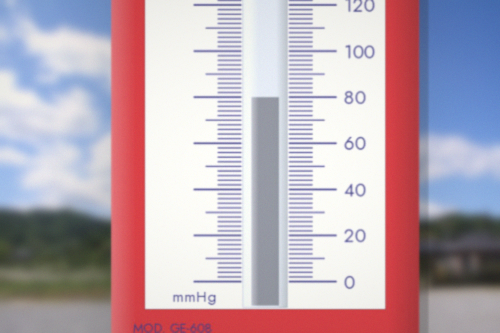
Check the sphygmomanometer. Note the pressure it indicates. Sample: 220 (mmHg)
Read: 80 (mmHg)
